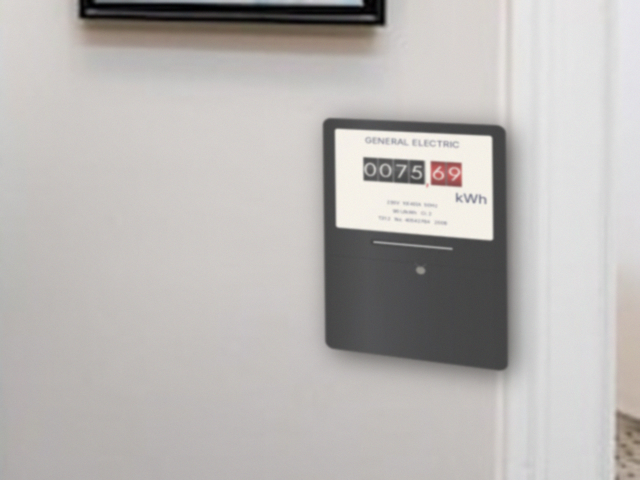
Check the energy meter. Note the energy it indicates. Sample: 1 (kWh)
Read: 75.69 (kWh)
